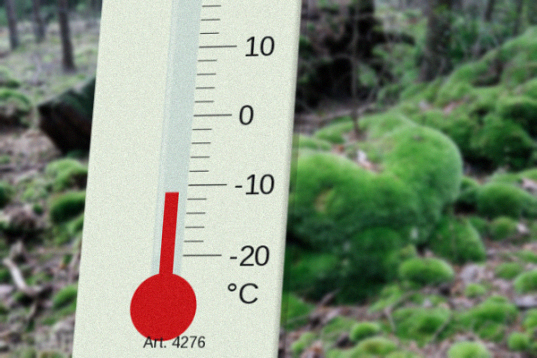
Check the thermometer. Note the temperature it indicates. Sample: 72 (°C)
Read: -11 (°C)
